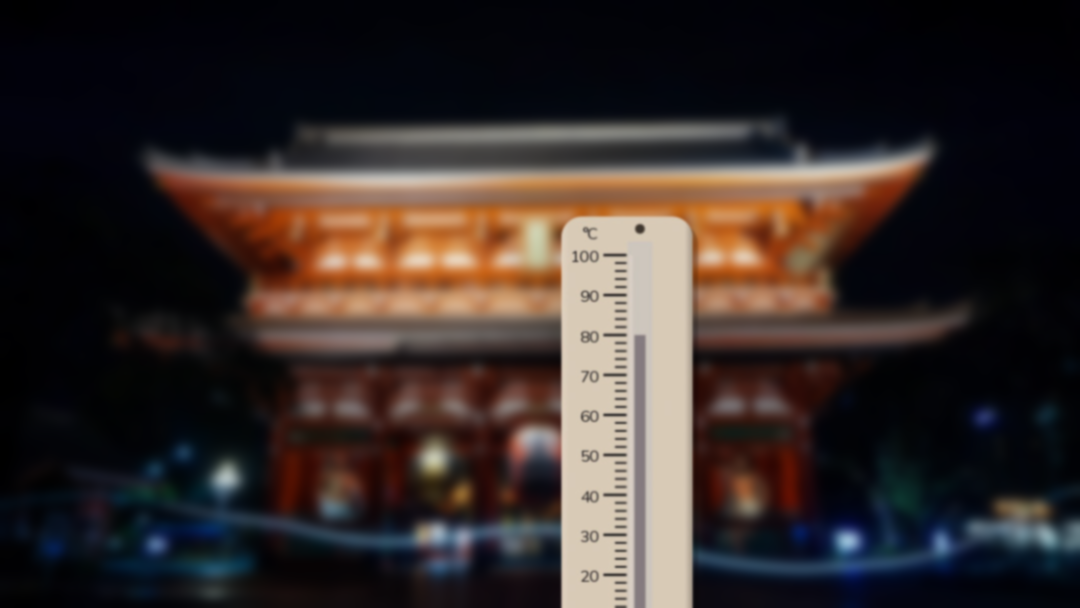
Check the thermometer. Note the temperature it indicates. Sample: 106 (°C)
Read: 80 (°C)
